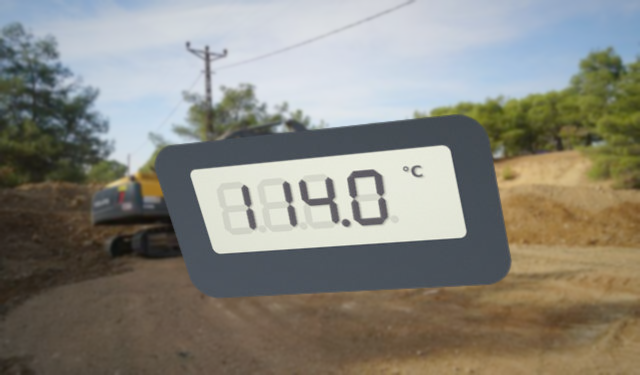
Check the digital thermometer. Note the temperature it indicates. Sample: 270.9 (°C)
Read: 114.0 (°C)
